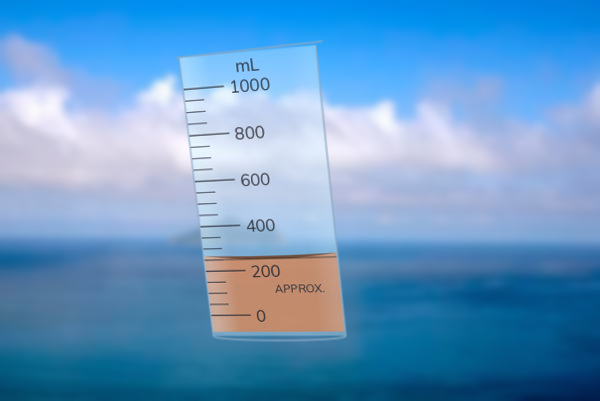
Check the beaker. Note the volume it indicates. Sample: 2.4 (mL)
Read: 250 (mL)
